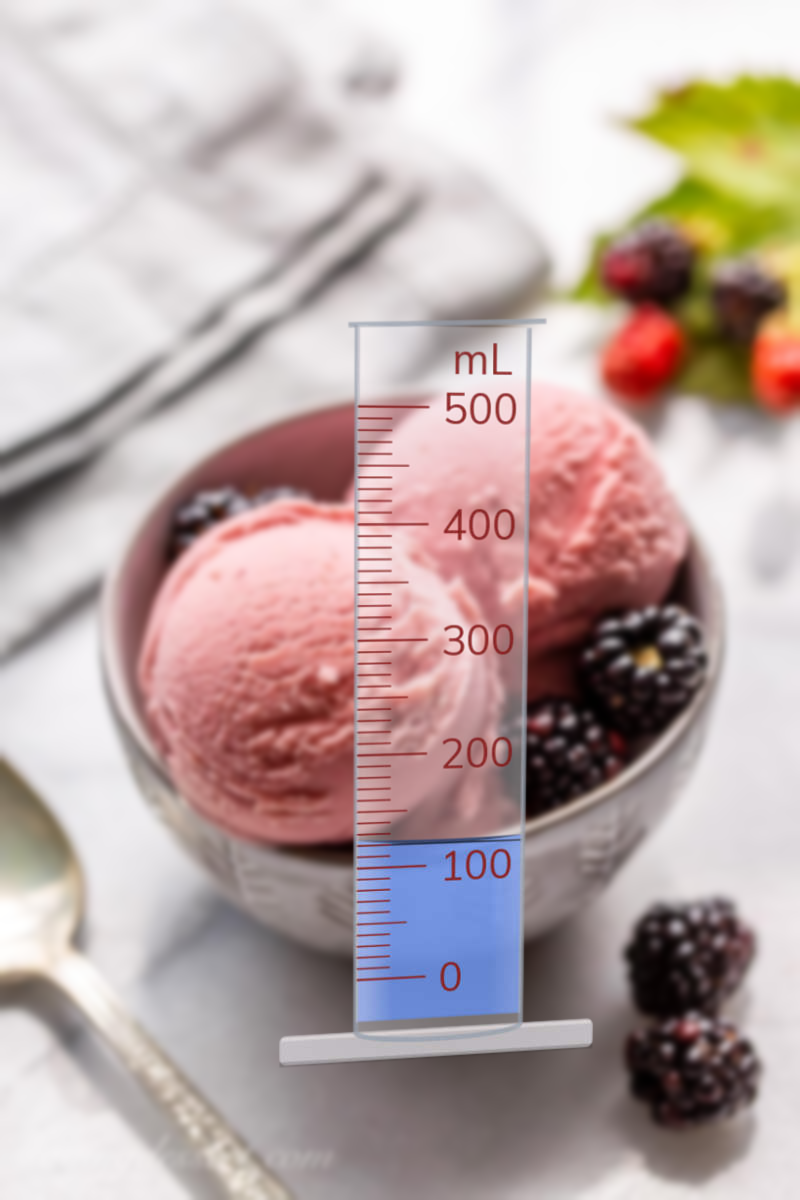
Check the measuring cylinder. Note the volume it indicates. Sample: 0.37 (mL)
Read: 120 (mL)
